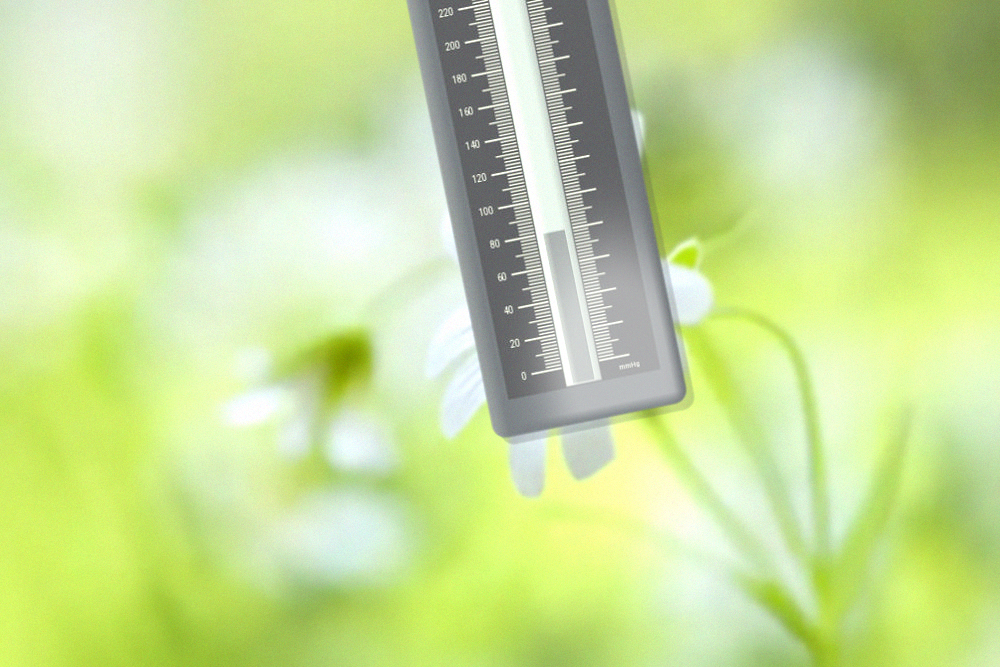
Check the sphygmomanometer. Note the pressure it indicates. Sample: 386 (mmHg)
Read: 80 (mmHg)
